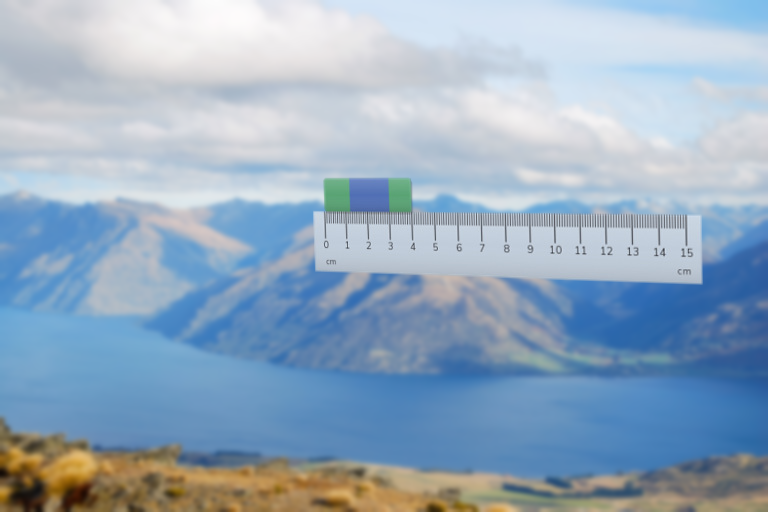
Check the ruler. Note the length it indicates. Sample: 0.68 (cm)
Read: 4 (cm)
